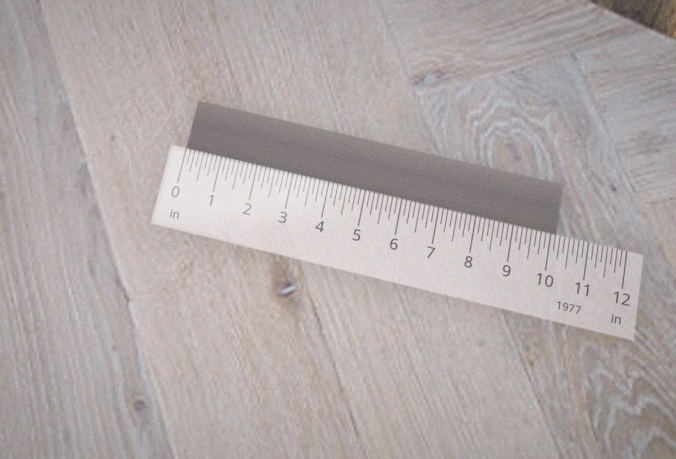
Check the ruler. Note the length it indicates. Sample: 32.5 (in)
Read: 10.125 (in)
